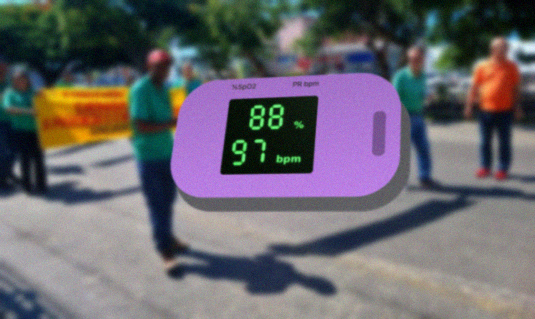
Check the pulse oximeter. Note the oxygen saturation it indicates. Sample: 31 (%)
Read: 88 (%)
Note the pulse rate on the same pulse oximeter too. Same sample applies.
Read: 97 (bpm)
